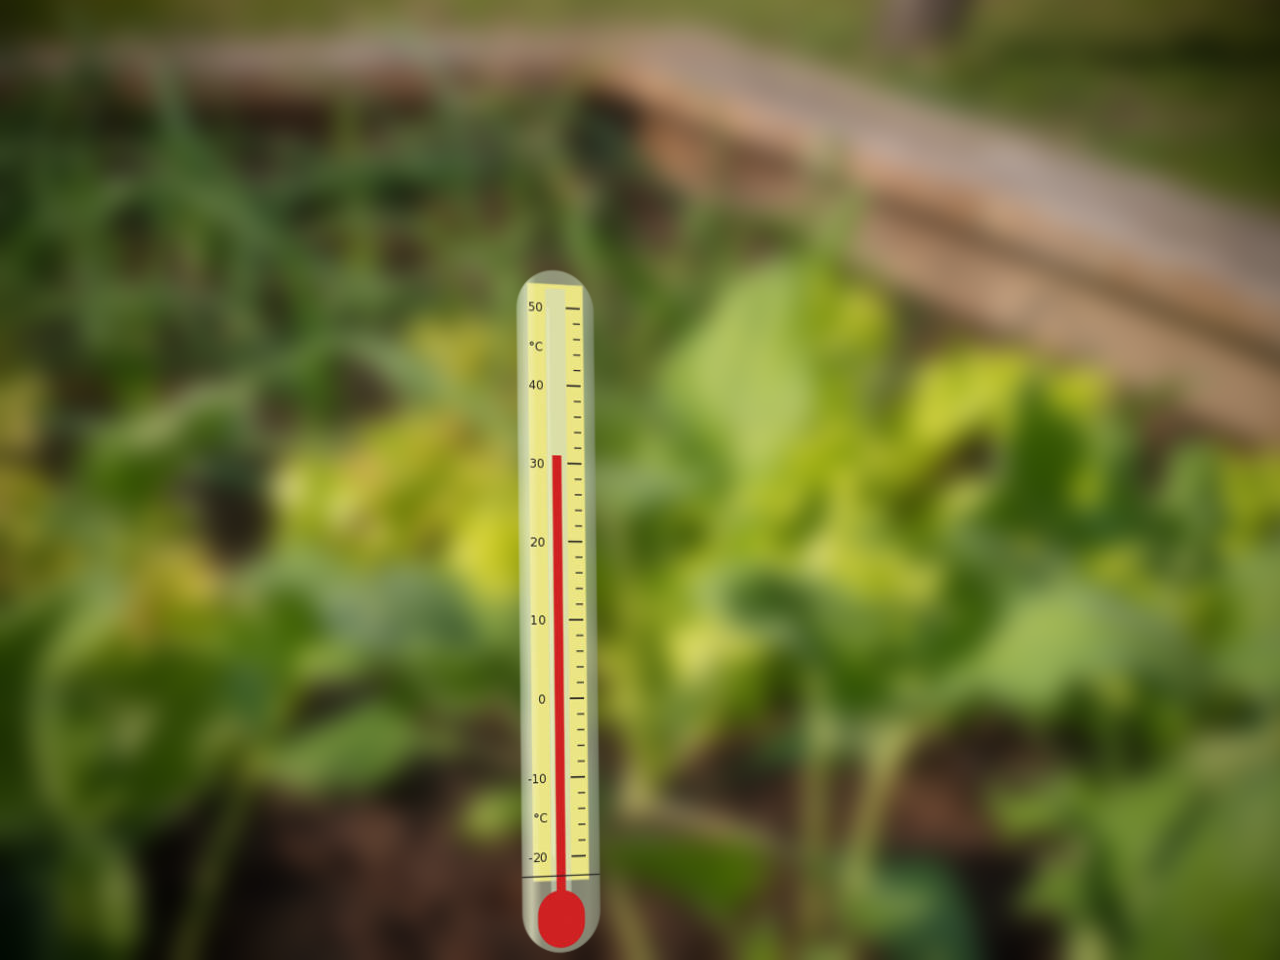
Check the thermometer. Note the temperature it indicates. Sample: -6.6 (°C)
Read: 31 (°C)
